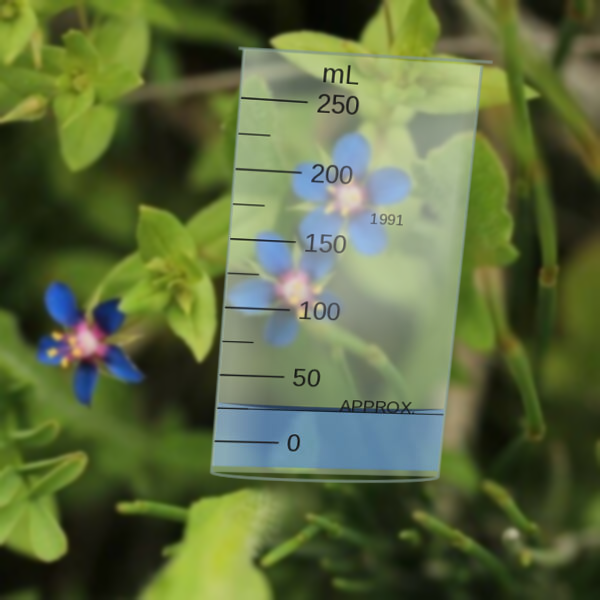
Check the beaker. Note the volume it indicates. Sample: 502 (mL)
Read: 25 (mL)
